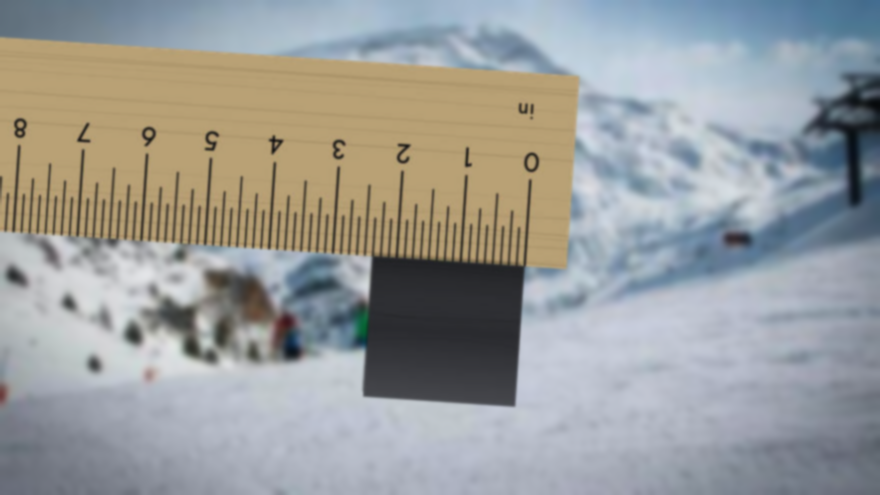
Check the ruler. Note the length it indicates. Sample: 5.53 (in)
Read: 2.375 (in)
